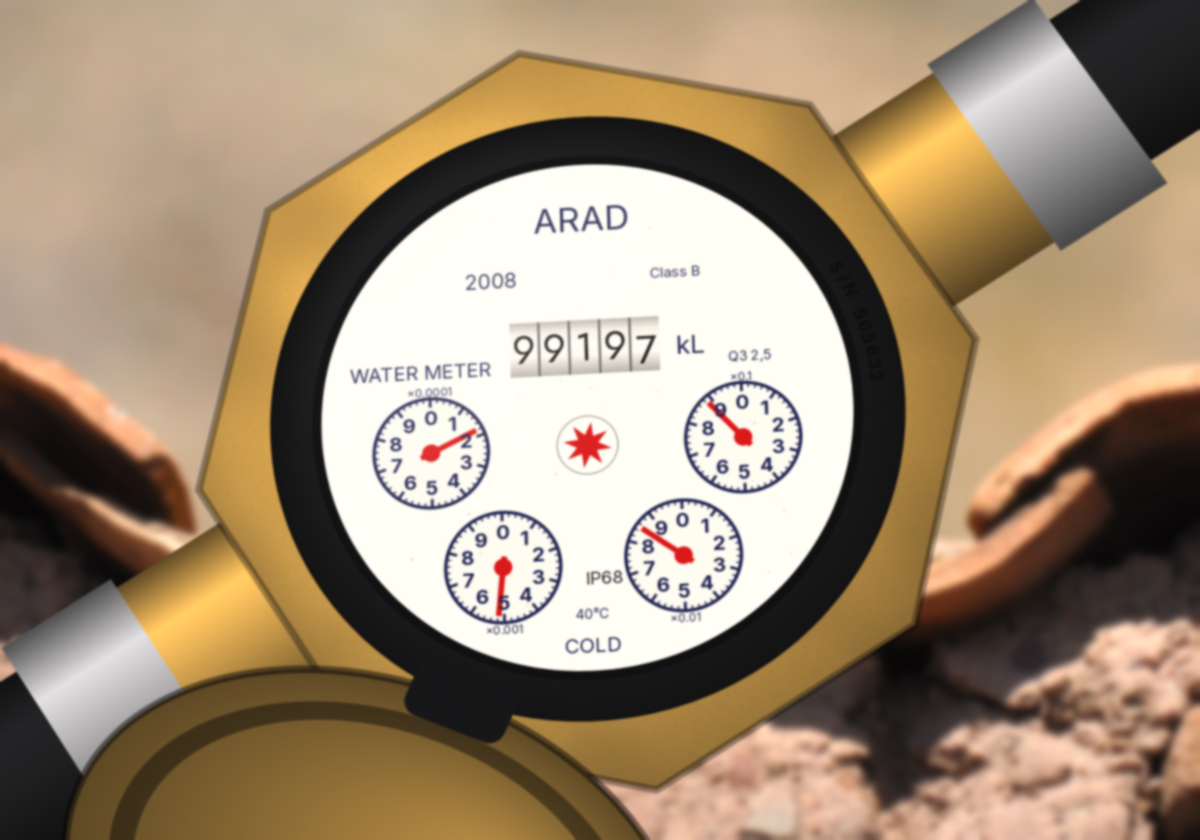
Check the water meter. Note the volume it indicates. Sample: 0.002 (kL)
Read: 99196.8851 (kL)
